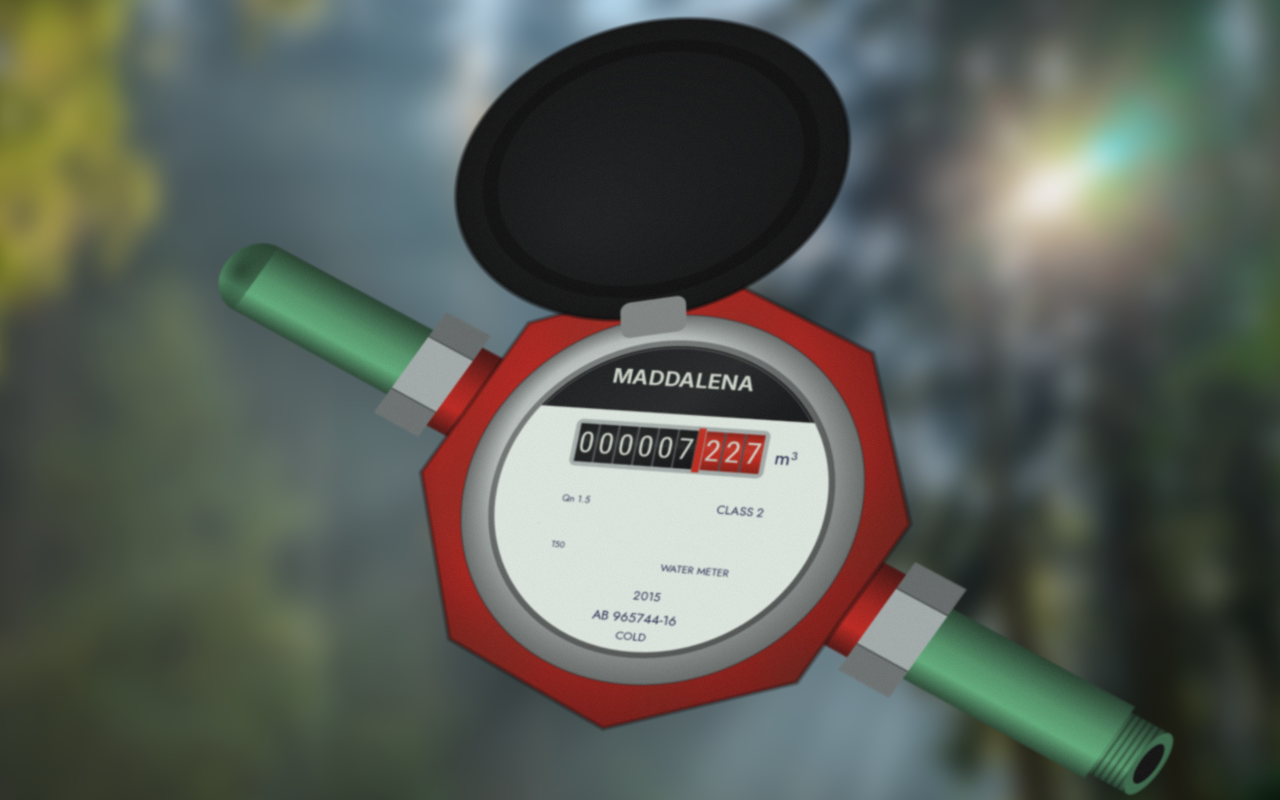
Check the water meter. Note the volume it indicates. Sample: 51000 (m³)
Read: 7.227 (m³)
